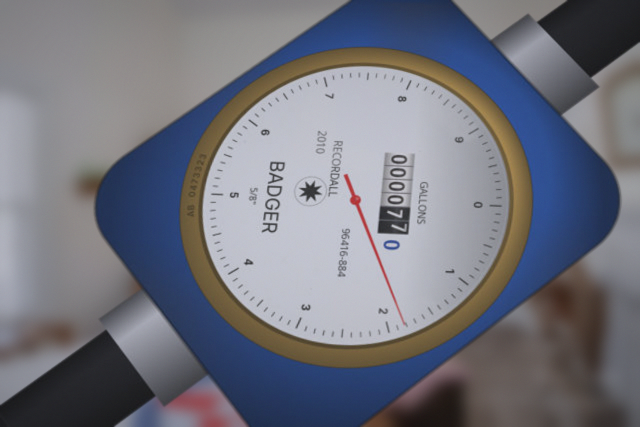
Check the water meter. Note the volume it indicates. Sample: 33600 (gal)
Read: 771.8 (gal)
